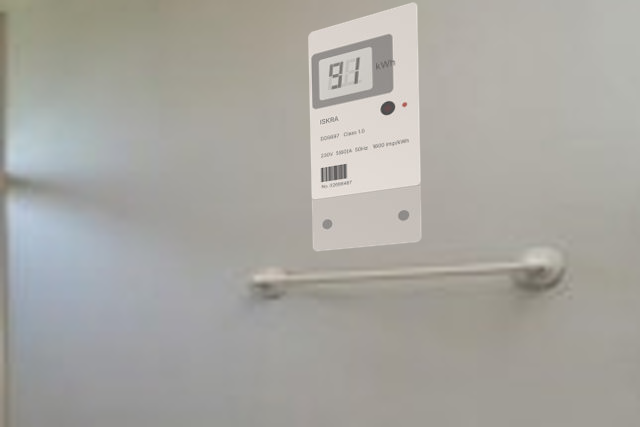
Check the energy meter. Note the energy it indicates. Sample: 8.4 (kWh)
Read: 91 (kWh)
